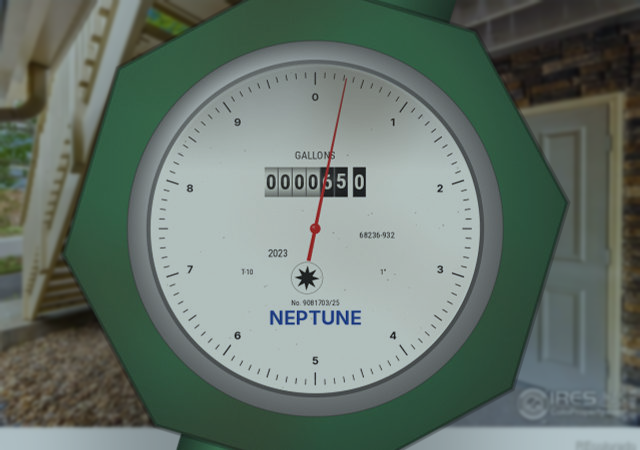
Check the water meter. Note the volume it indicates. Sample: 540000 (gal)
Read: 650.3 (gal)
